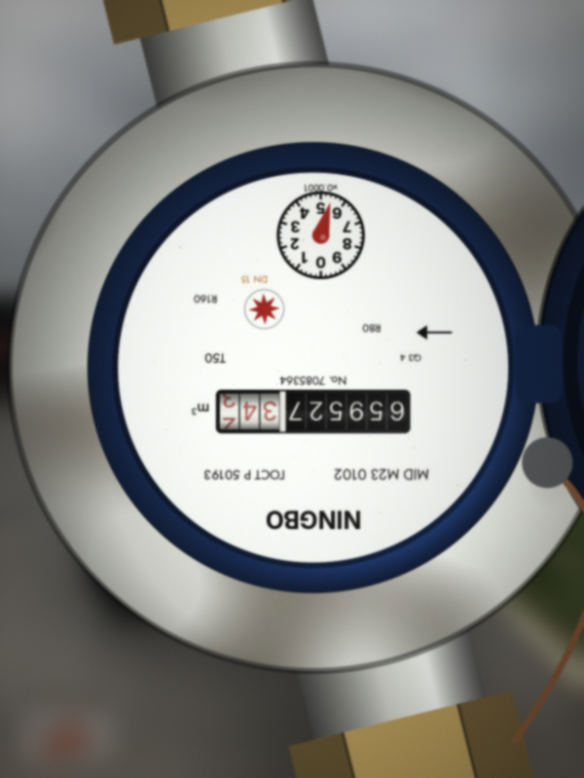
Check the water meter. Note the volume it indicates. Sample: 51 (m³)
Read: 659527.3425 (m³)
